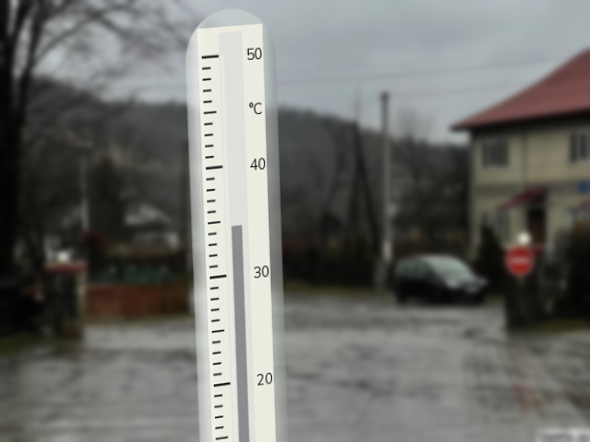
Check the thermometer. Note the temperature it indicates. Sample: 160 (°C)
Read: 34.5 (°C)
